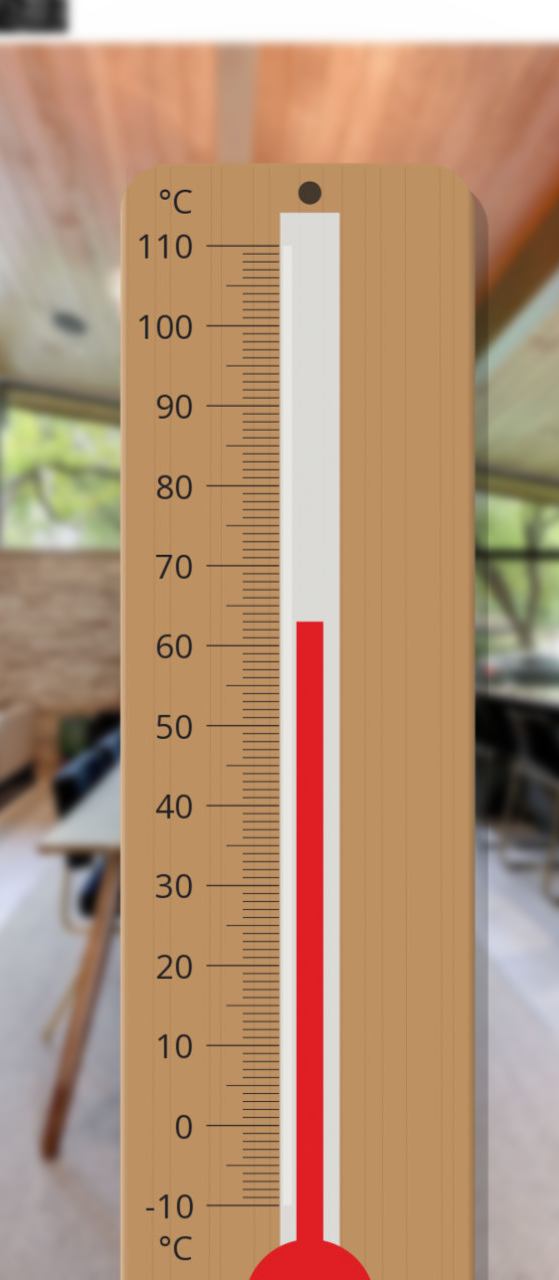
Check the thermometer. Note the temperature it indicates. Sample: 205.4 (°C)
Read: 63 (°C)
